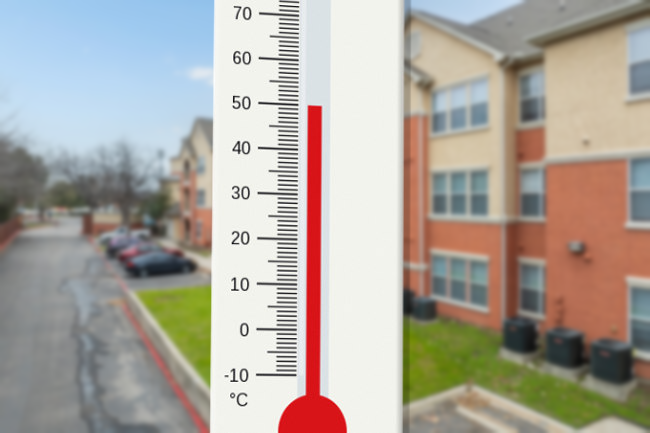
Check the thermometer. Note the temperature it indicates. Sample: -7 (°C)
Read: 50 (°C)
